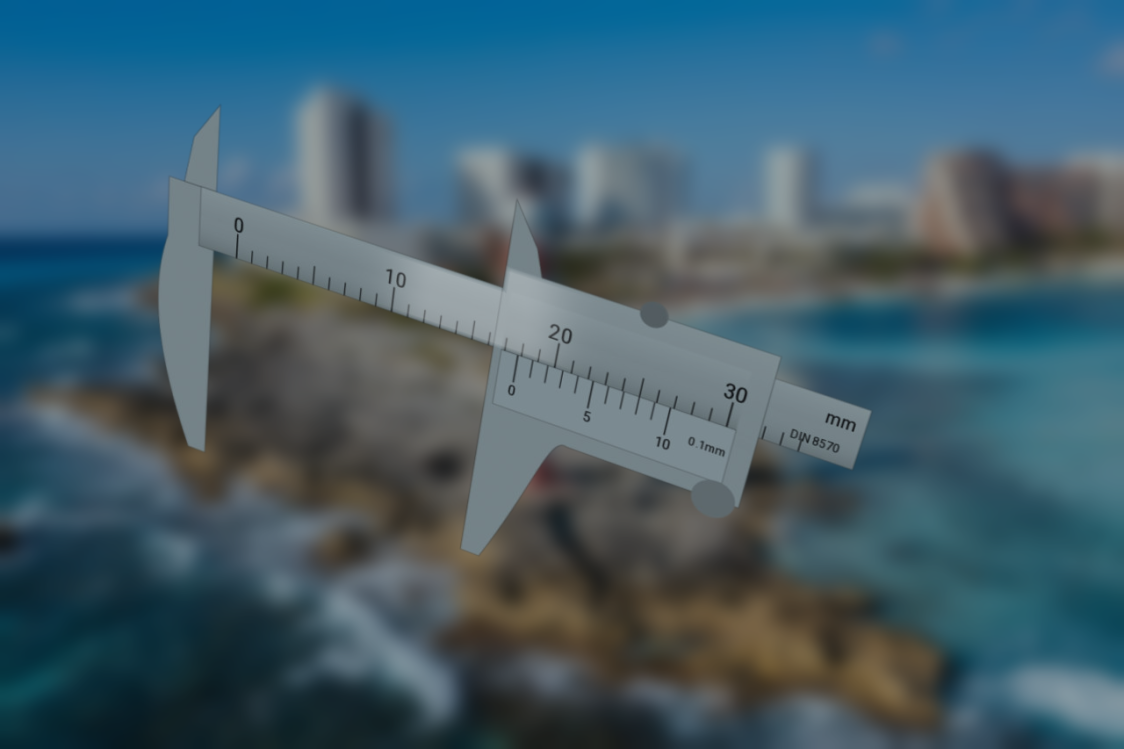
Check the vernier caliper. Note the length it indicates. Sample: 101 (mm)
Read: 17.8 (mm)
